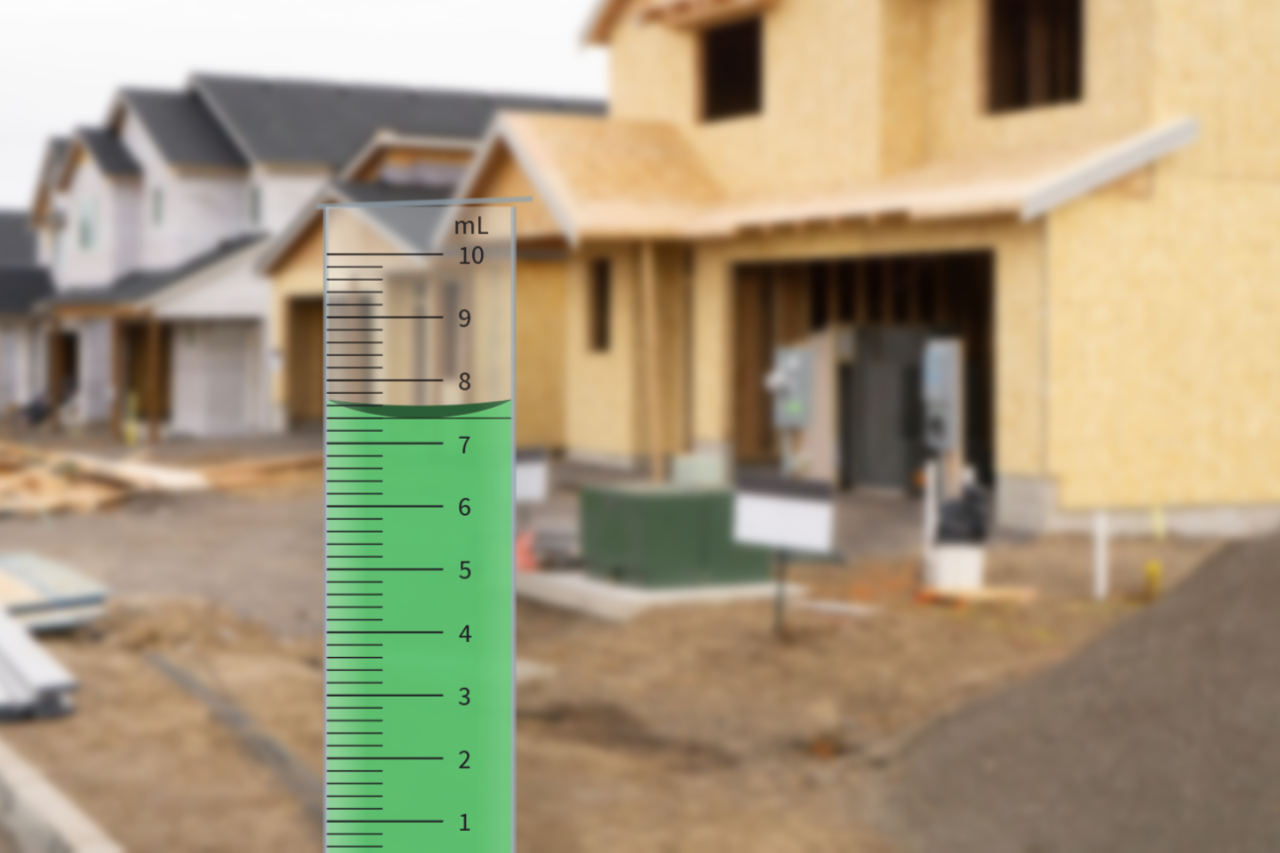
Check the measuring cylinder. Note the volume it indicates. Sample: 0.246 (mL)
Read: 7.4 (mL)
